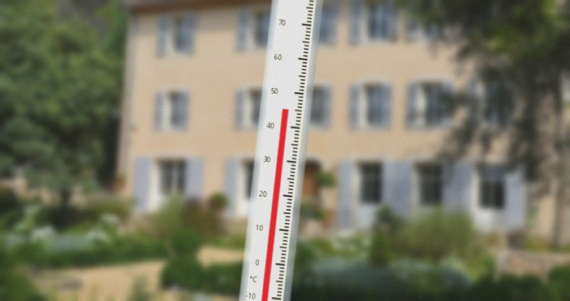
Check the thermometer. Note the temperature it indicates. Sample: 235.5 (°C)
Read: 45 (°C)
